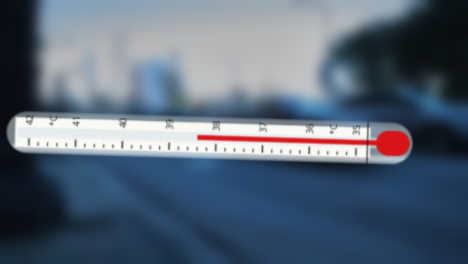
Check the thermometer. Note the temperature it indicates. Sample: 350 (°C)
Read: 38.4 (°C)
